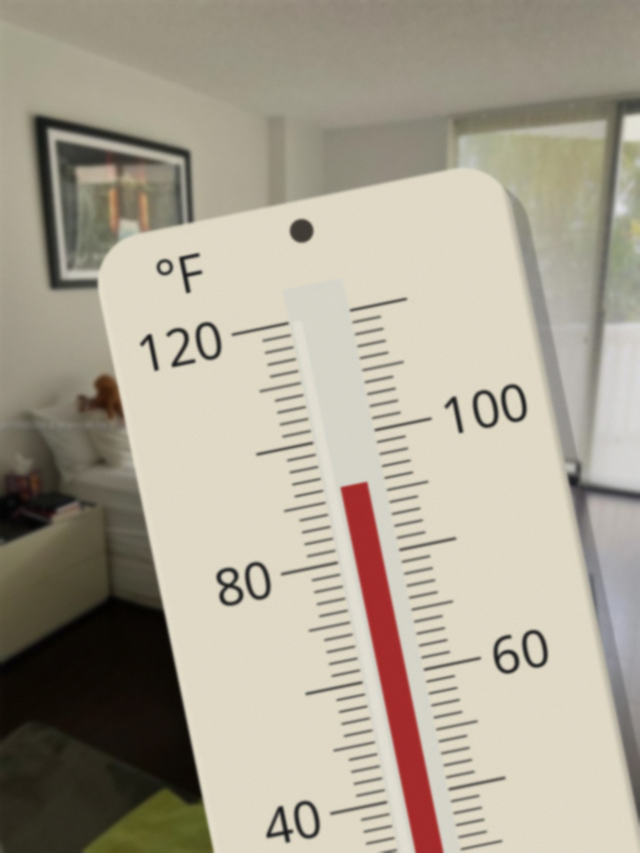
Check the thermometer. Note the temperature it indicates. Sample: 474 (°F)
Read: 92 (°F)
